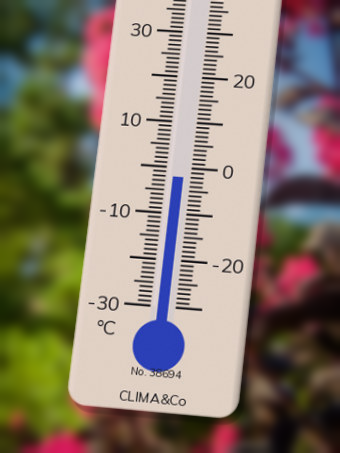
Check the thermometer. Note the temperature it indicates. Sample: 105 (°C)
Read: -2 (°C)
